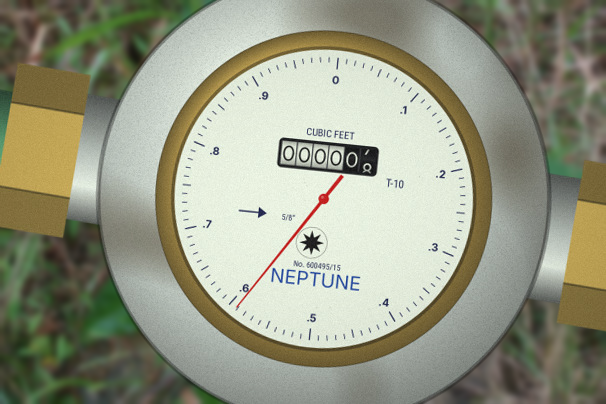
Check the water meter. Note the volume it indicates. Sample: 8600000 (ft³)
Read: 7.59 (ft³)
